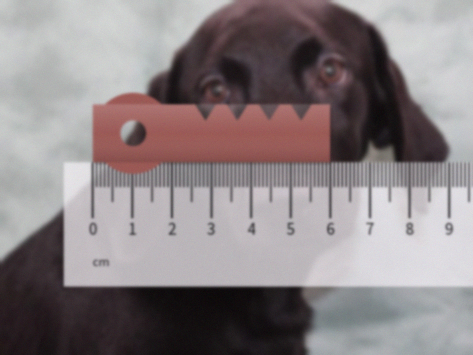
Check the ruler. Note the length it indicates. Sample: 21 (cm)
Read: 6 (cm)
